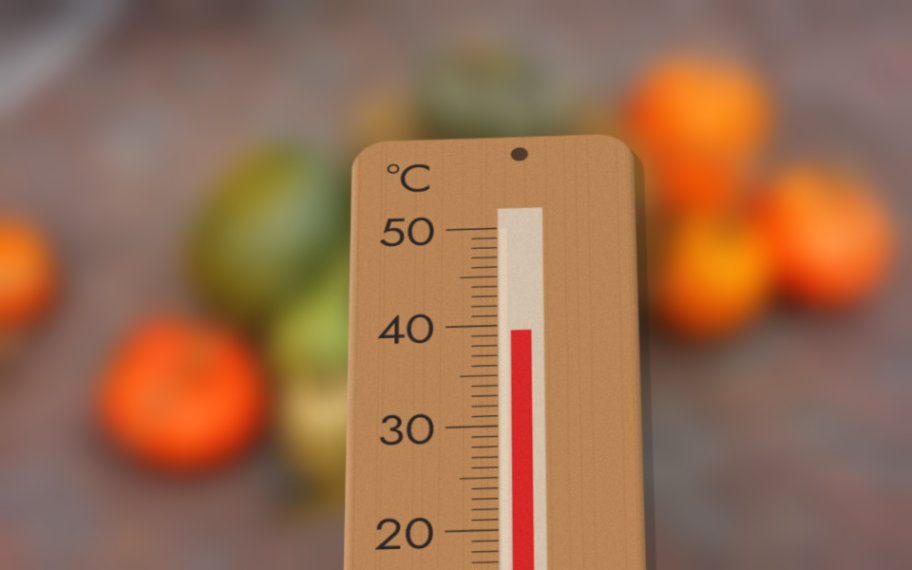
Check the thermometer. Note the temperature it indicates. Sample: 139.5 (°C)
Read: 39.5 (°C)
